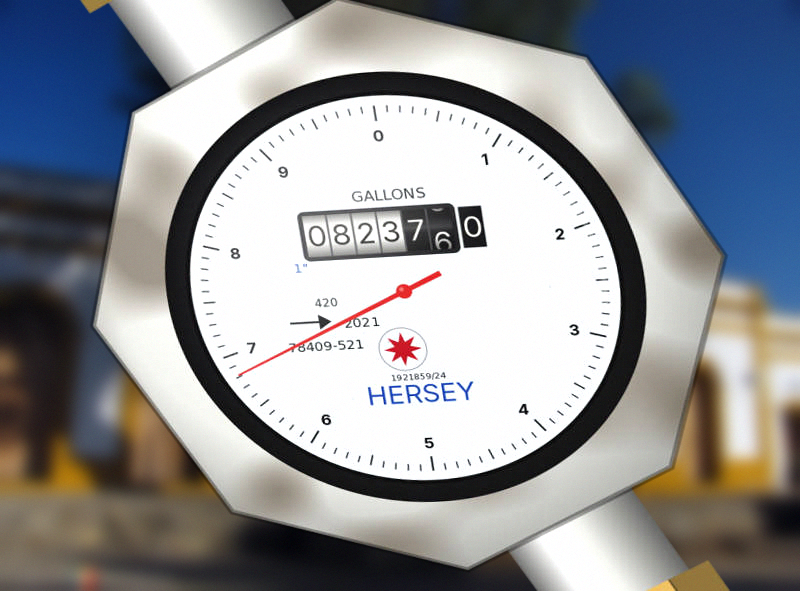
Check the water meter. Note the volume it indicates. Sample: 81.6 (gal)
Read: 823756.8 (gal)
